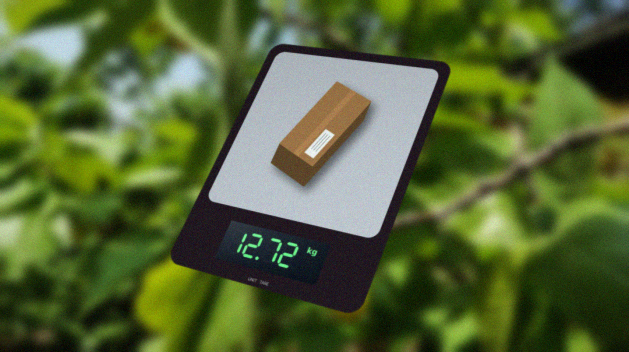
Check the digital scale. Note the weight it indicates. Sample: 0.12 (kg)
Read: 12.72 (kg)
